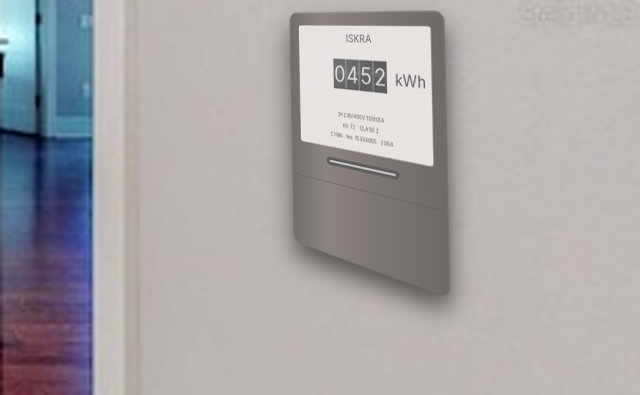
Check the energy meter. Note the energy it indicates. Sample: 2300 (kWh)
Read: 452 (kWh)
